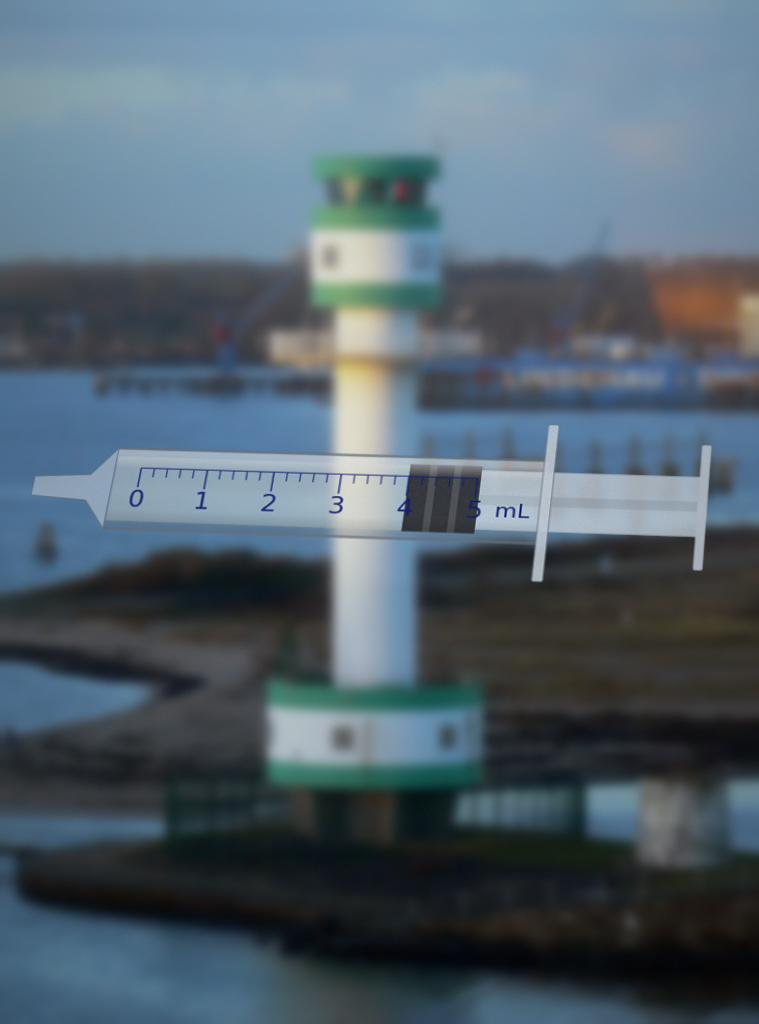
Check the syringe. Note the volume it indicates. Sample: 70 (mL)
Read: 4 (mL)
